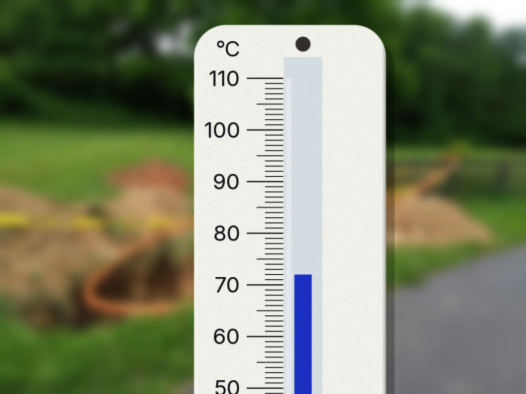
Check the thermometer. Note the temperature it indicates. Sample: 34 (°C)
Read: 72 (°C)
